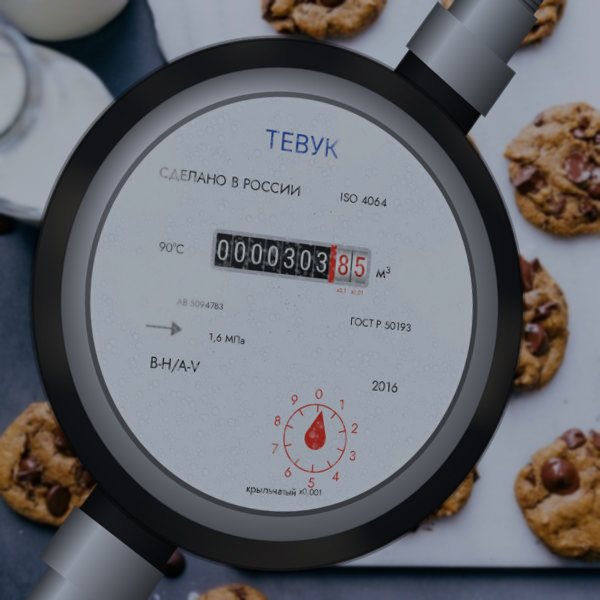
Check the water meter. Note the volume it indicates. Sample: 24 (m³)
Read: 303.850 (m³)
